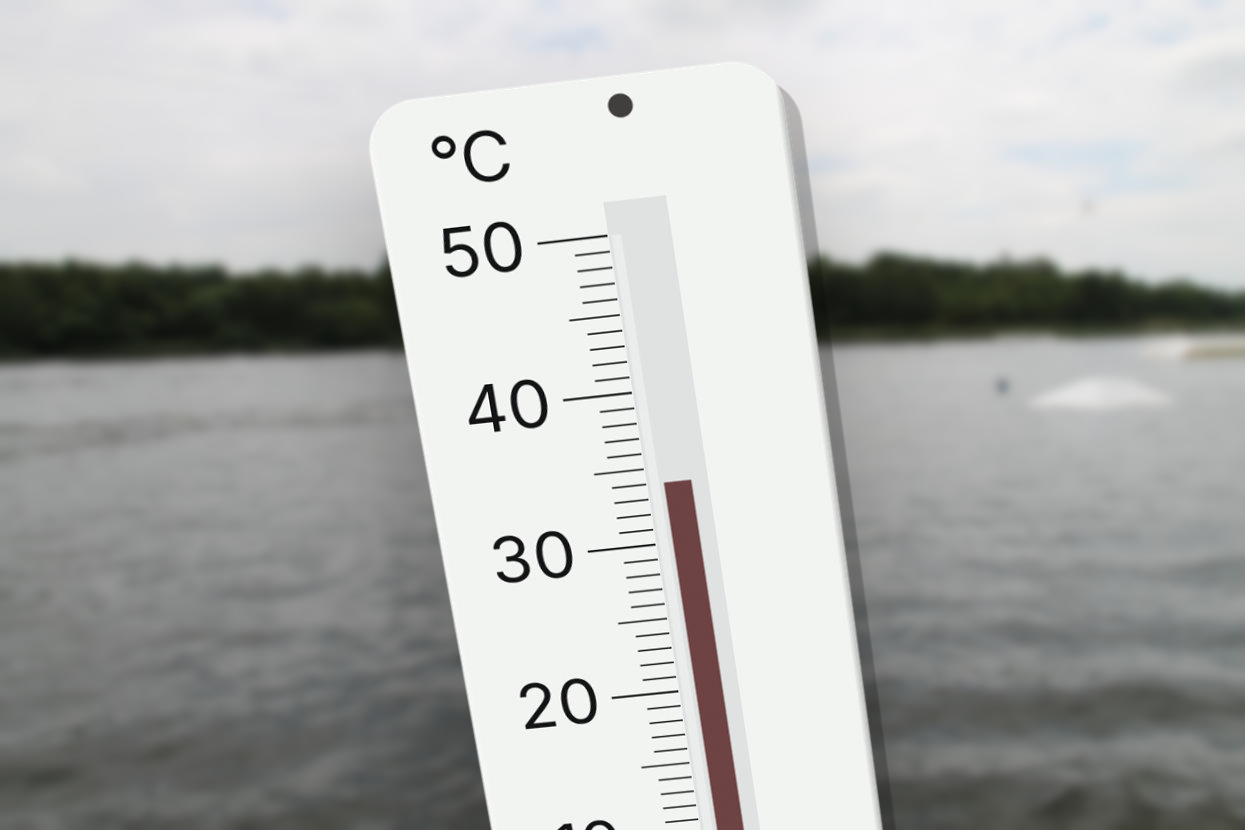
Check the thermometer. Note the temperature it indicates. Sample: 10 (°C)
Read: 34 (°C)
